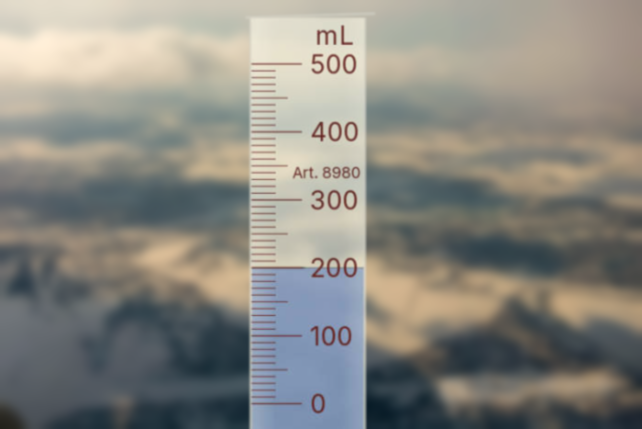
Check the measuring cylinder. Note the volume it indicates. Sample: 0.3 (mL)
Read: 200 (mL)
